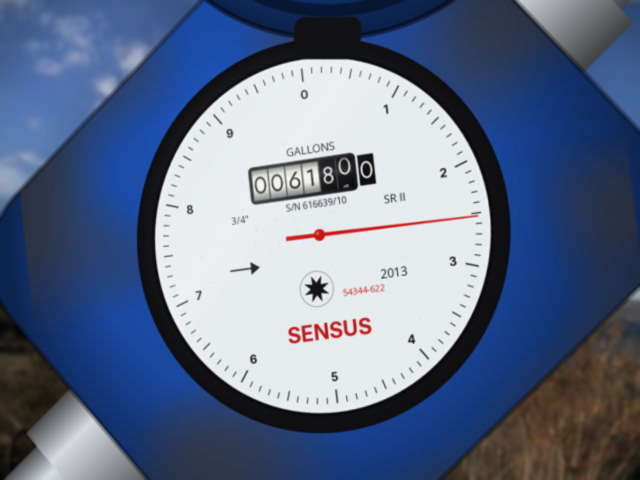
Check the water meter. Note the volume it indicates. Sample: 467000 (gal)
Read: 61802.5 (gal)
